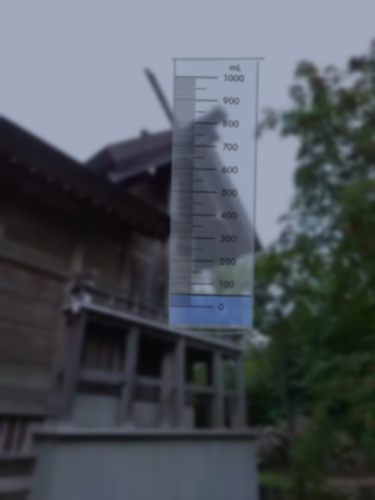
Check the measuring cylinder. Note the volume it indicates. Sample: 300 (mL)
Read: 50 (mL)
